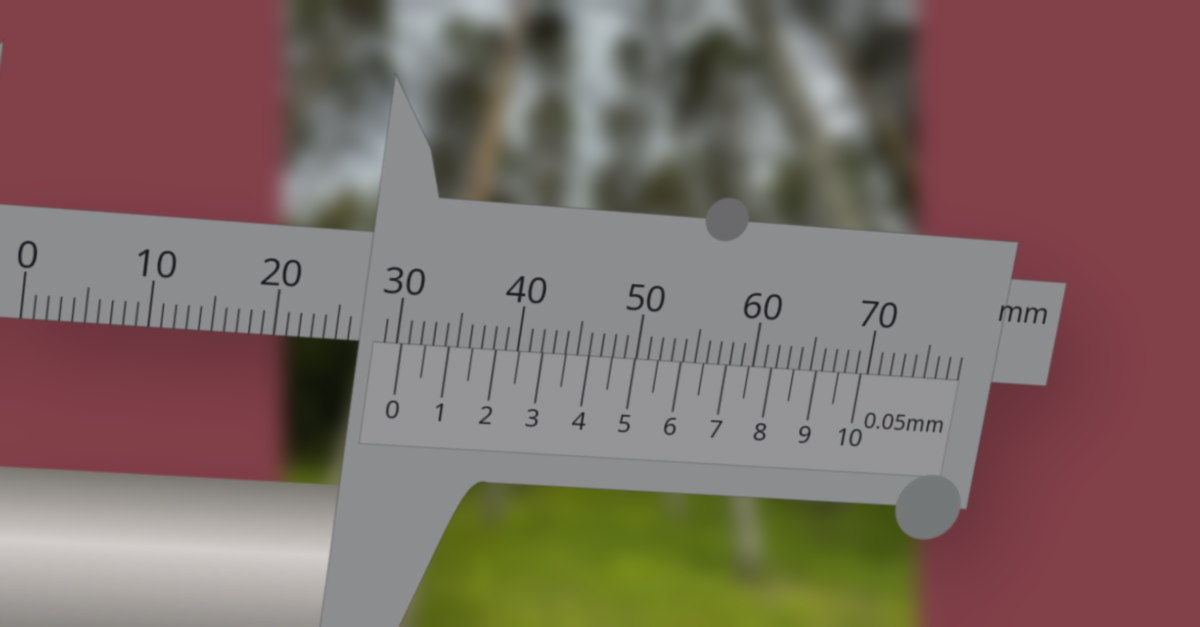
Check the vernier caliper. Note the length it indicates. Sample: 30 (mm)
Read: 30.4 (mm)
